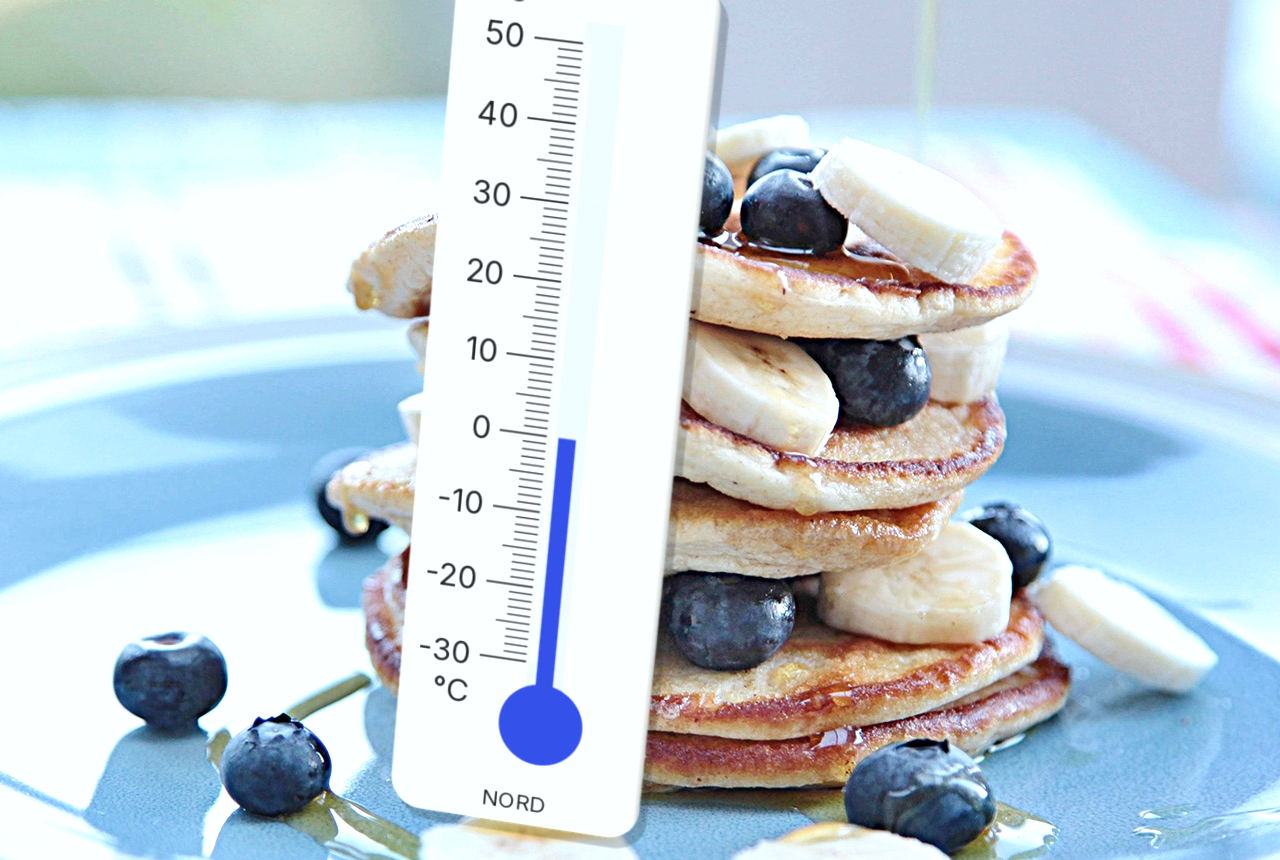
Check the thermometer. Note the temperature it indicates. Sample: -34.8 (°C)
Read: 0 (°C)
